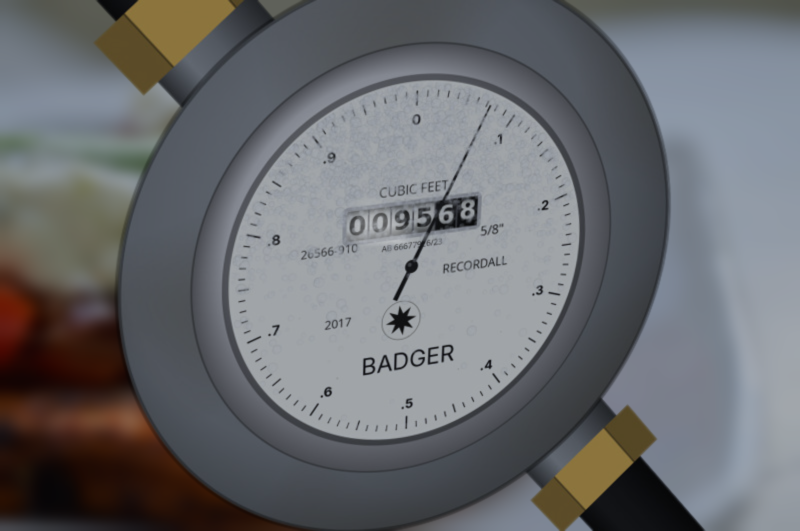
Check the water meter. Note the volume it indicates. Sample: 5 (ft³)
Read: 9568.07 (ft³)
